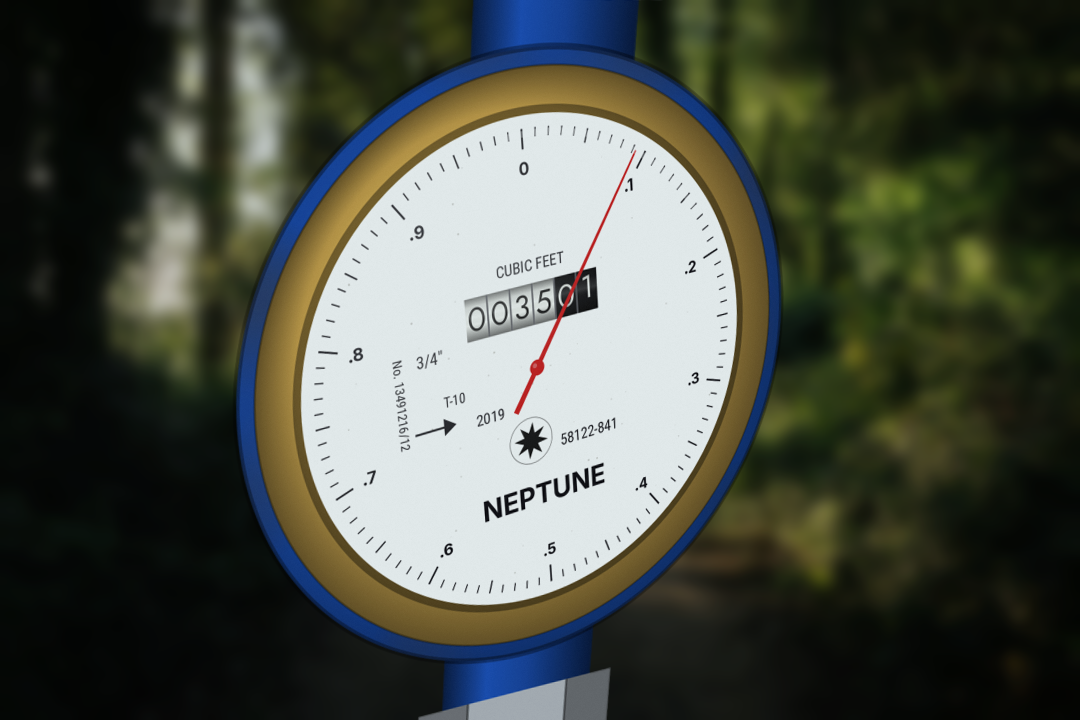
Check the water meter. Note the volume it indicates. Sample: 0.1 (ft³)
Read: 3501.09 (ft³)
